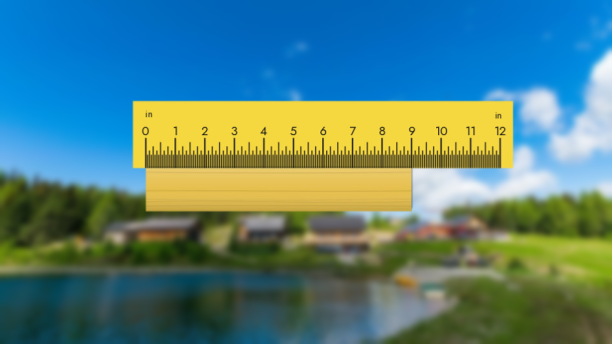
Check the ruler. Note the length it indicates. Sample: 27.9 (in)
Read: 9 (in)
